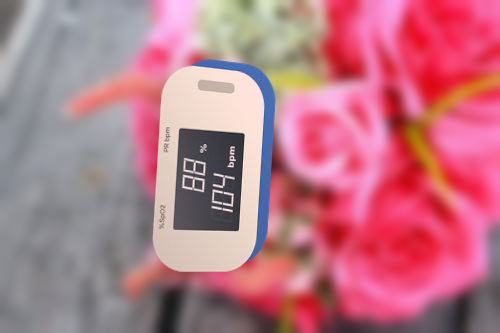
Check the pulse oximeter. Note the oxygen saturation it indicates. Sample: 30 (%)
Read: 88 (%)
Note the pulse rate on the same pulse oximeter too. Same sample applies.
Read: 104 (bpm)
